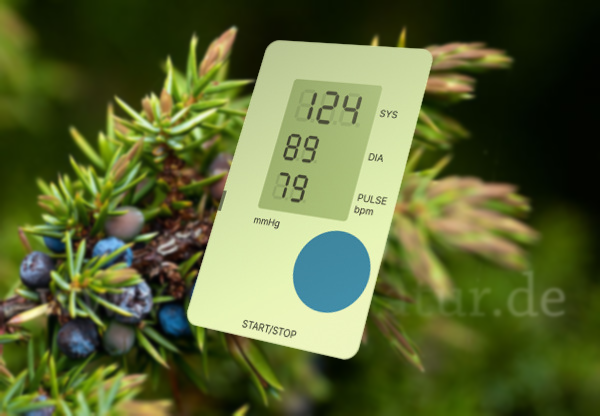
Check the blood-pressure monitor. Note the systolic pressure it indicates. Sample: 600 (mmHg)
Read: 124 (mmHg)
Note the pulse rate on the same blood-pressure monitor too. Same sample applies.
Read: 79 (bpm)
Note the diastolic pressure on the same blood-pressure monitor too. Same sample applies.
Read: 89 (mmHg)
